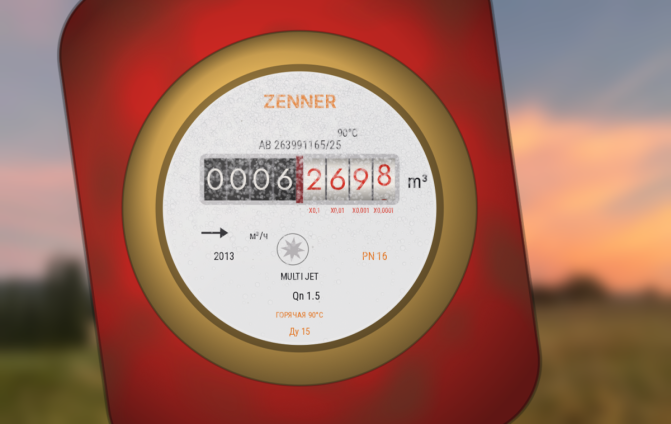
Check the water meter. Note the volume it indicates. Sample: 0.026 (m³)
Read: 6.2698 (m³)
